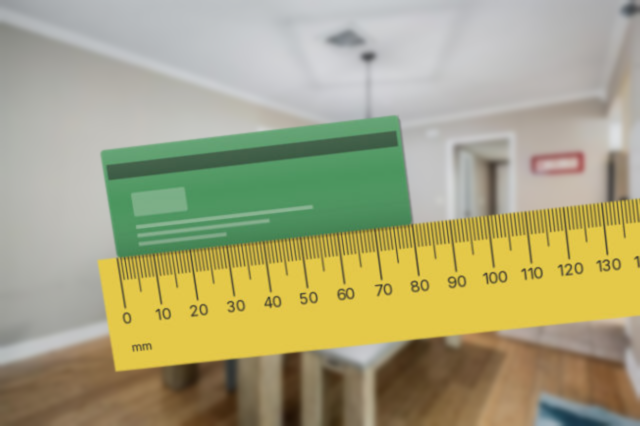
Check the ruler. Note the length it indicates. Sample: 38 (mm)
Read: 80 (mm)
